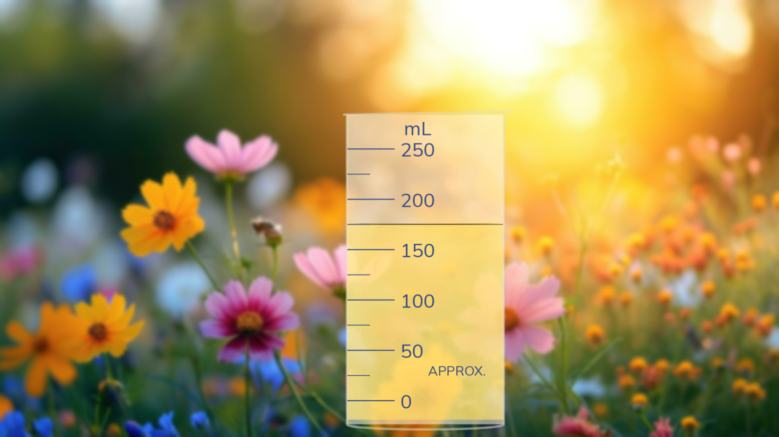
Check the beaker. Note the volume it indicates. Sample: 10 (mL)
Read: 175 (mL)
